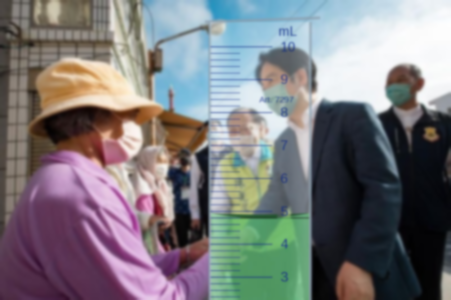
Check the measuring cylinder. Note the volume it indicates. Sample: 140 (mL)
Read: 4.8 (mL)
